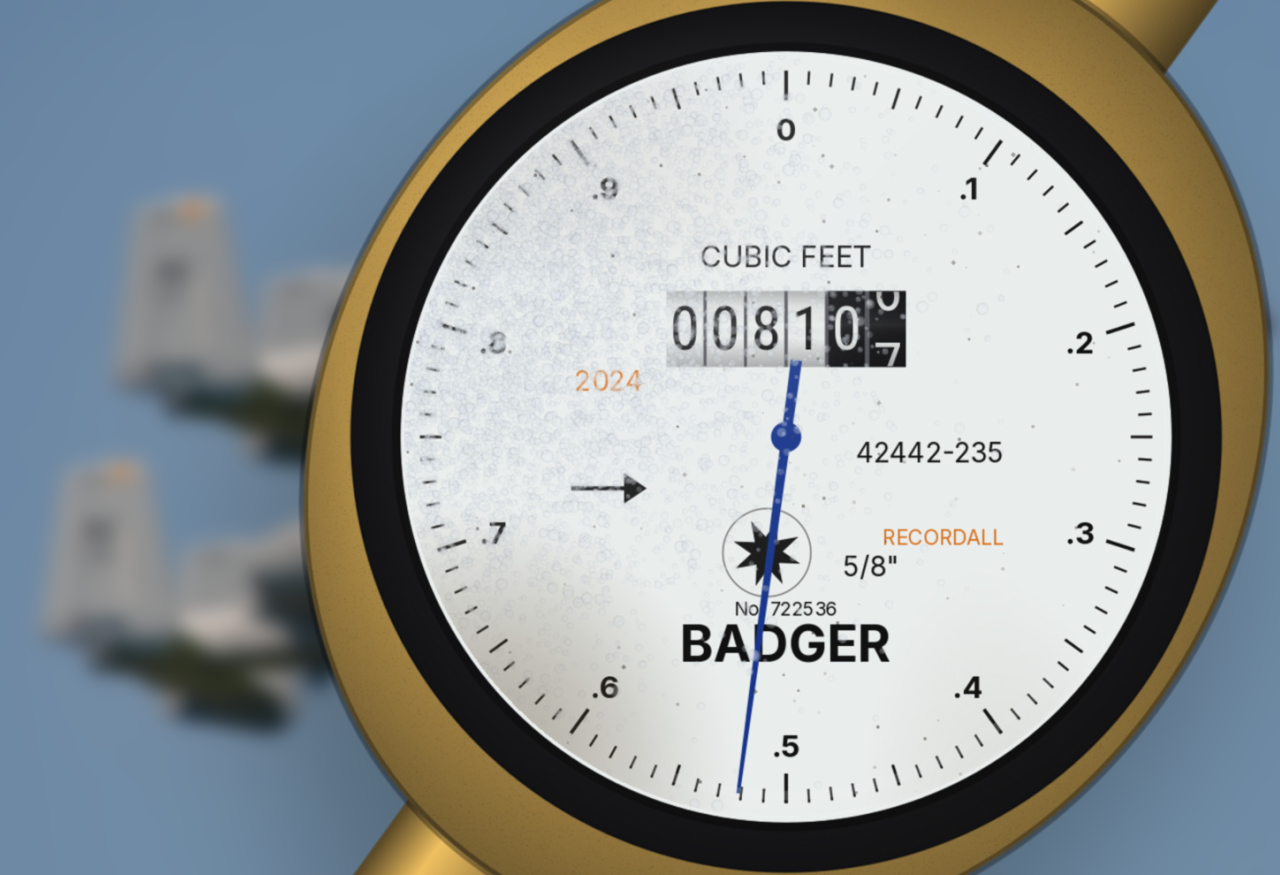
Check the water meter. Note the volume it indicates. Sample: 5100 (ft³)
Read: 8106.52 (ft³)
